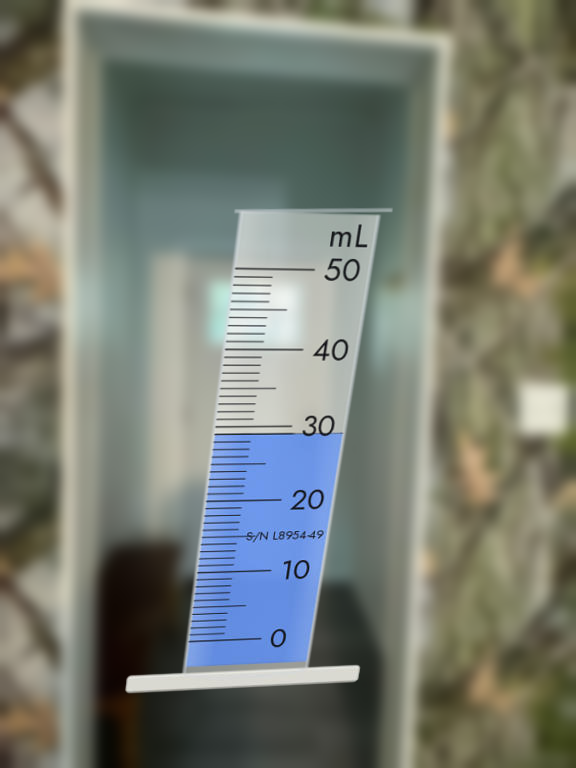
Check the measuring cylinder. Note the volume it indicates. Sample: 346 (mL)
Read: 29 (mL)
